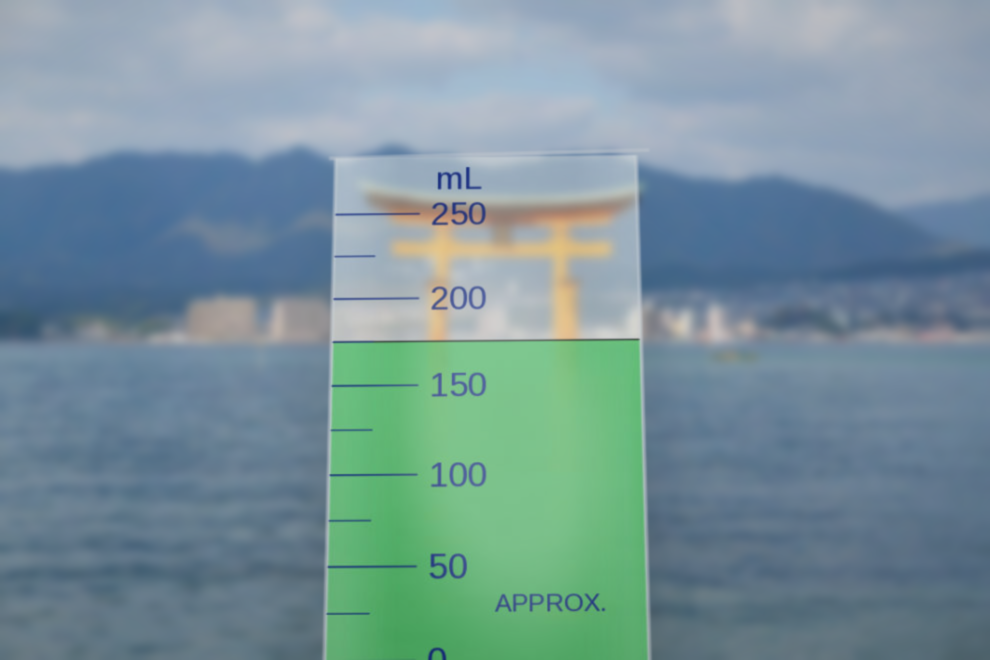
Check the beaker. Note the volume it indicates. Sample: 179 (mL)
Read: 175 (mL)
